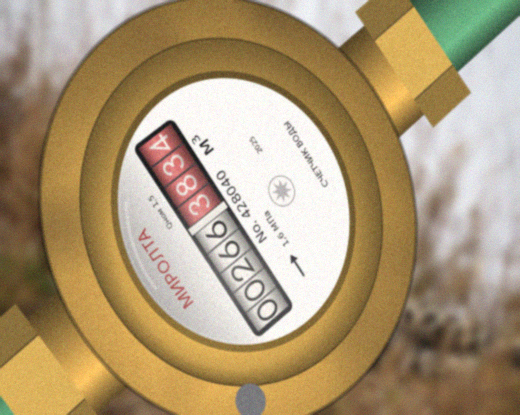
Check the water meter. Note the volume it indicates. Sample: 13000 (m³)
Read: 266.3834 (m³)
